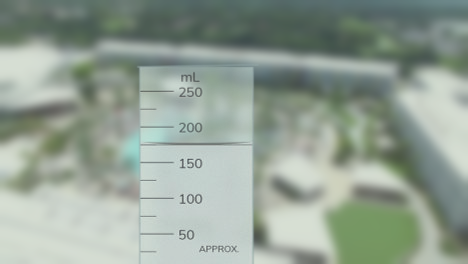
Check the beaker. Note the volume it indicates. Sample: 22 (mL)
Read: 175 (mL)
